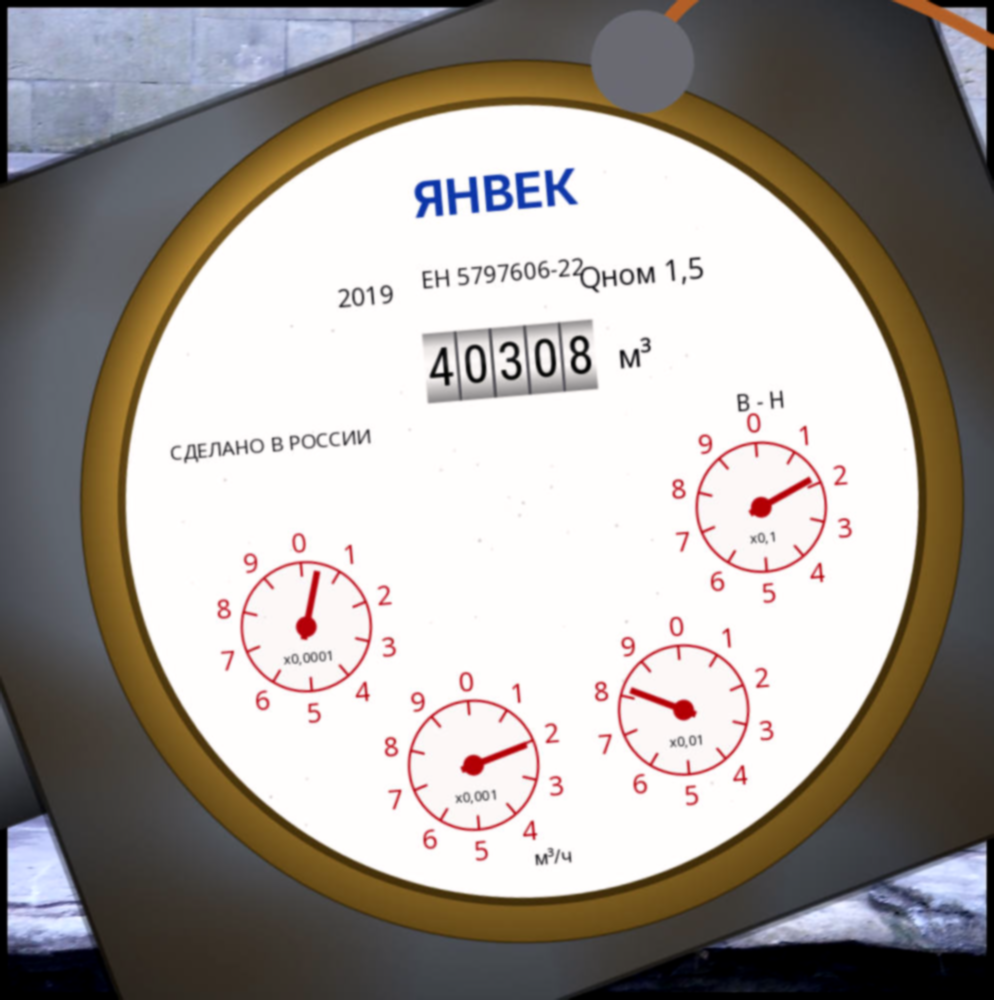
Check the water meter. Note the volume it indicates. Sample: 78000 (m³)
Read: 40308.1820 (m³)
